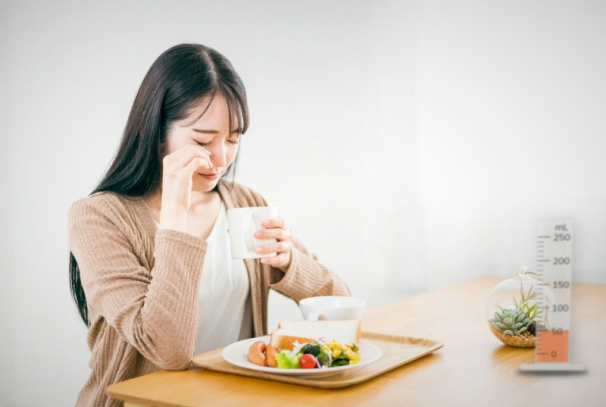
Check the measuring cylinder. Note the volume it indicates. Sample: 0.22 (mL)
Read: 50 (mL)
